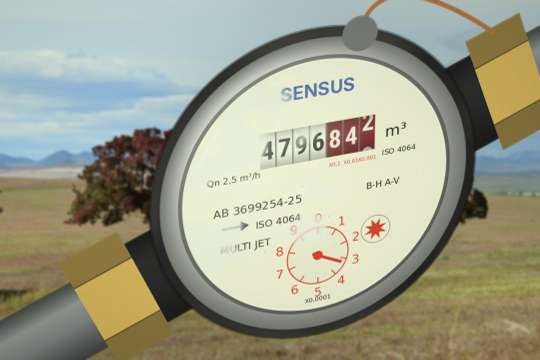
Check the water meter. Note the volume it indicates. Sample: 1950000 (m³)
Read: 4796.8423 (m³)
